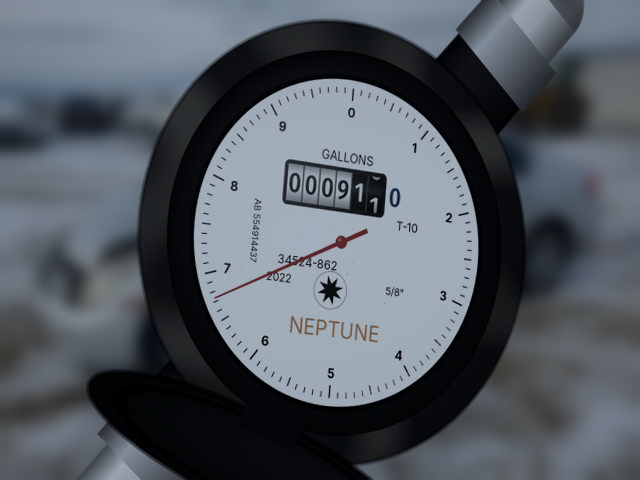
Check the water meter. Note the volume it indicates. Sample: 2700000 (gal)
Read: 9106.7 (gal)
